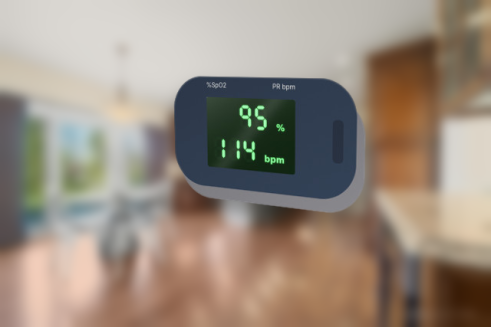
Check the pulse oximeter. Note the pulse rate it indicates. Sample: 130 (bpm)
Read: 114 (bpm)
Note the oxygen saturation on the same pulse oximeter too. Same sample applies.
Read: 95 (%)
